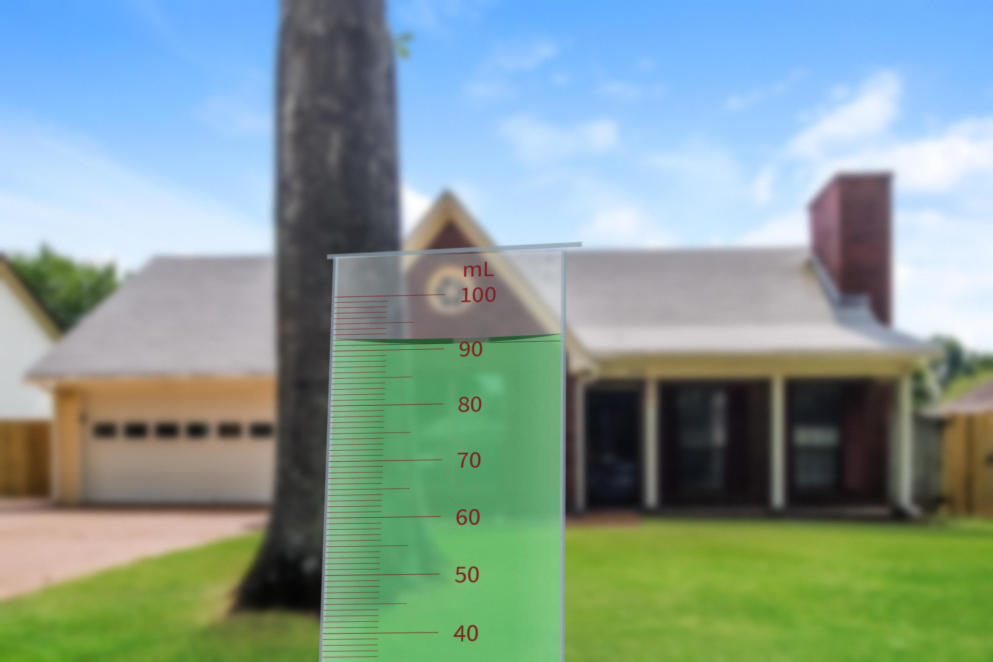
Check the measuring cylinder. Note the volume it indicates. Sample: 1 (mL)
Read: 91 (mL)
